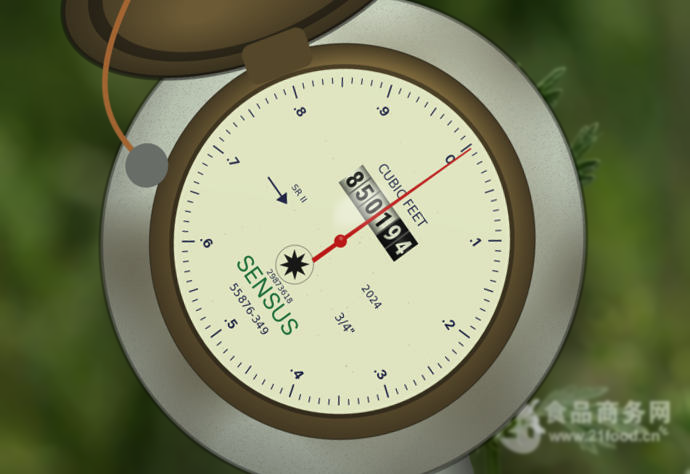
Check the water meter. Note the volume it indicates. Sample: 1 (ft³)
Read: 850194.00 (ft³)
